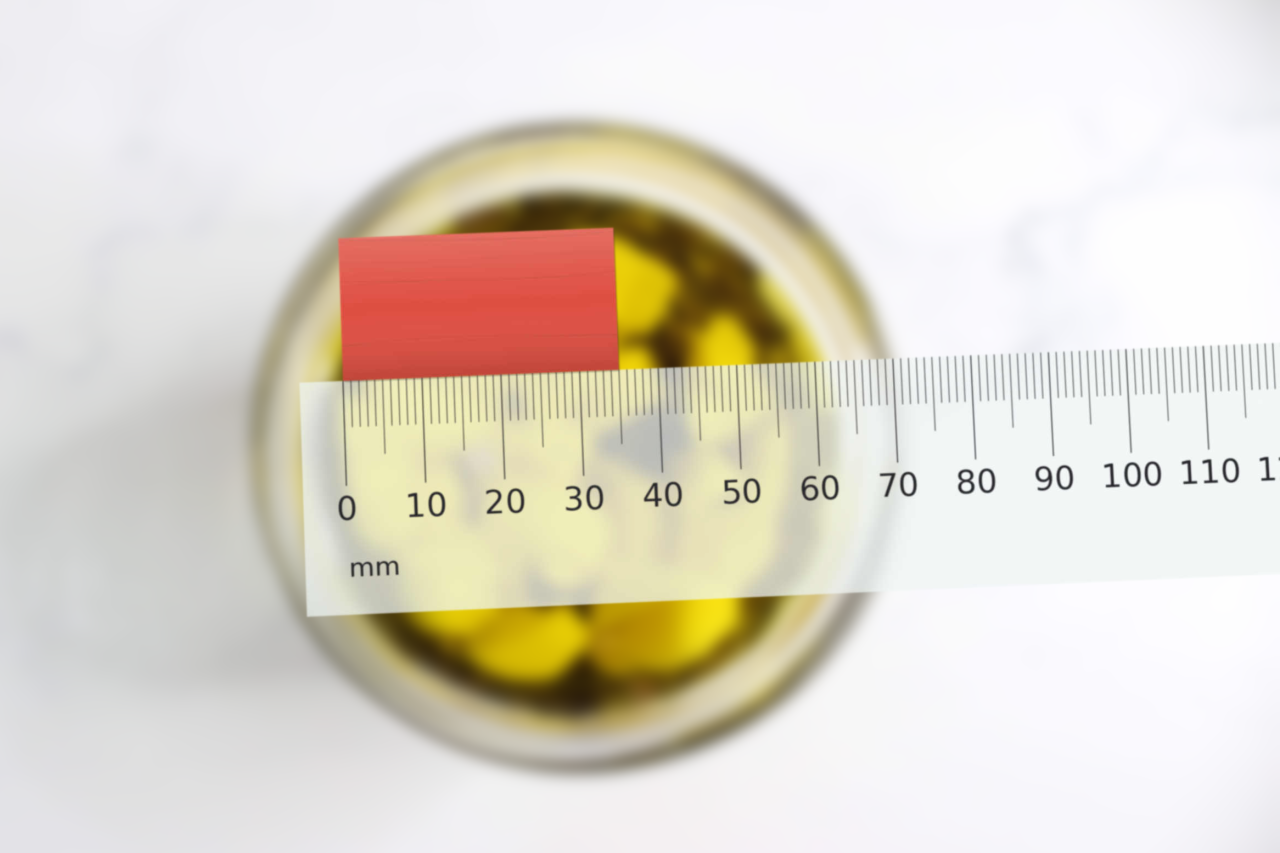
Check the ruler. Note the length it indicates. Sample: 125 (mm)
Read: 35 (mm)
